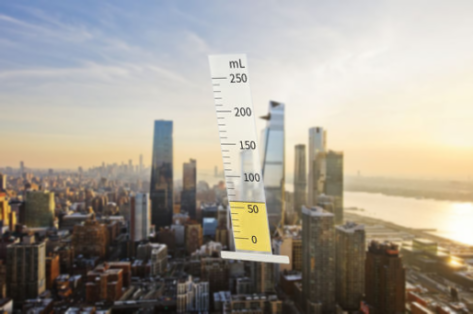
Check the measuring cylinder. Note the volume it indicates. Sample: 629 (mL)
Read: 60 (mL)
